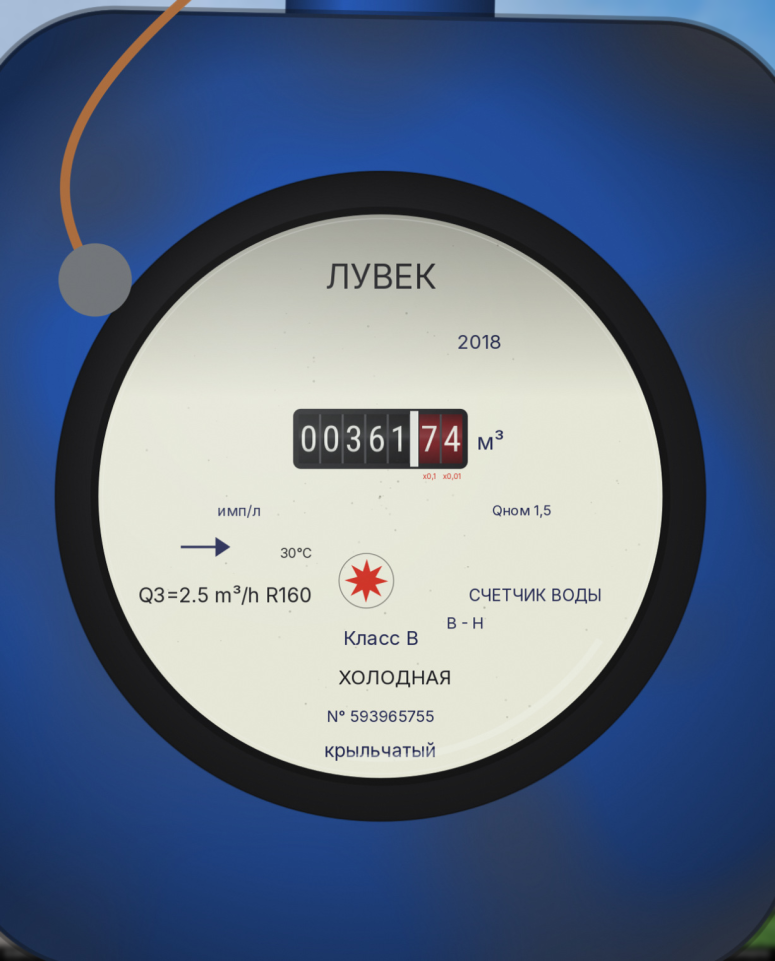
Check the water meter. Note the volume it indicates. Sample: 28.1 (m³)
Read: 361.74 (m³)
